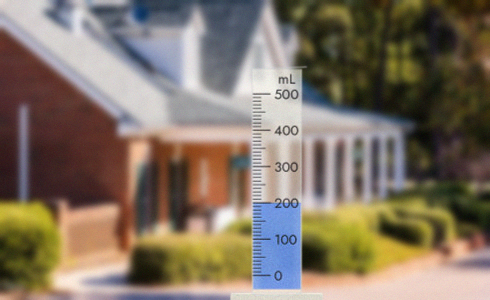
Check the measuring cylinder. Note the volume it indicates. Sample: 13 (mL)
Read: 200 (mL)
